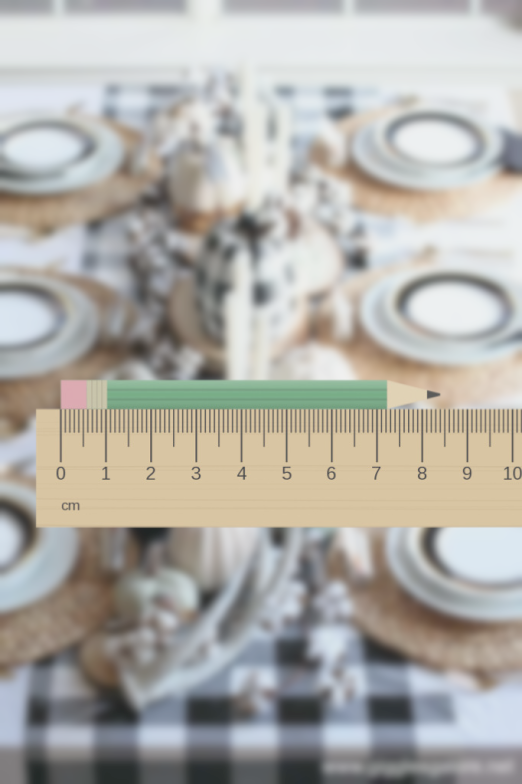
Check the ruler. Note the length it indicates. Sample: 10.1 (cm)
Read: 8.4 (cm)
